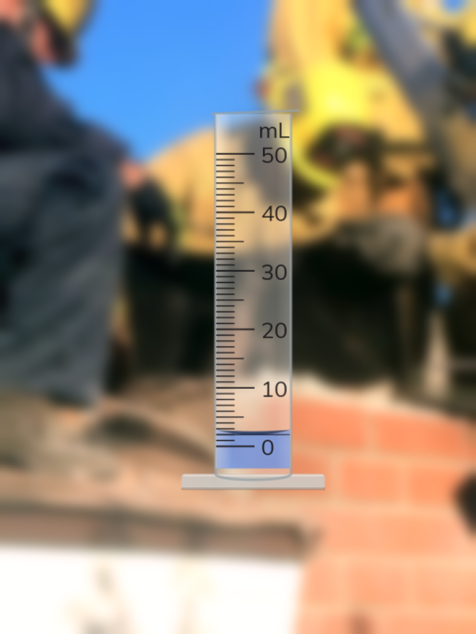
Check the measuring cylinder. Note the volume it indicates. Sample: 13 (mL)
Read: 2 (mL)
